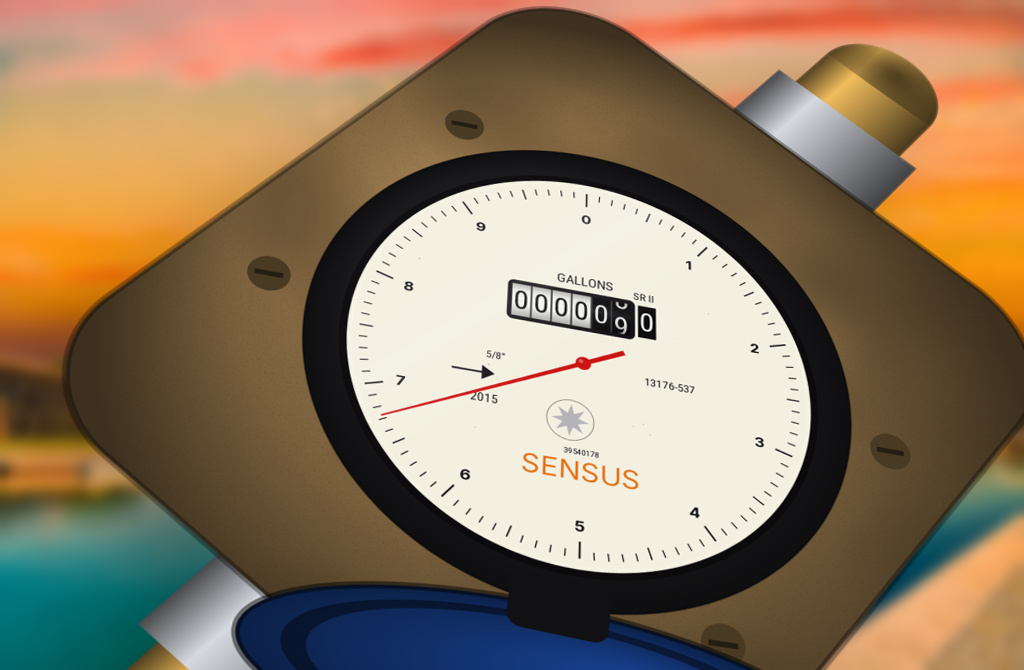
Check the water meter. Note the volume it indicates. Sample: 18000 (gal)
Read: 86.7 (gal)
